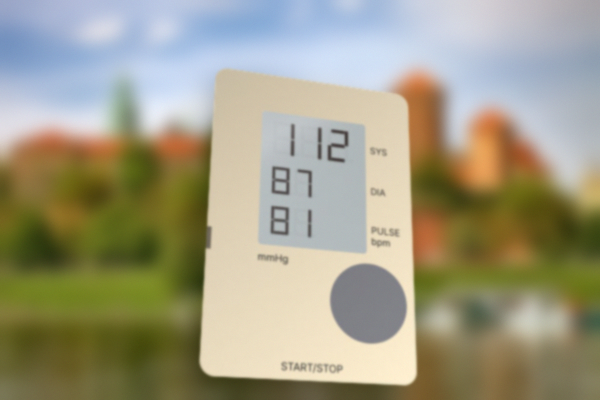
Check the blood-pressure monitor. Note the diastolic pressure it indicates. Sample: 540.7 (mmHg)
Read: 87 (mmHg)
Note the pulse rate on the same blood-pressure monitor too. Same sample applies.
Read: 81 (bpm)
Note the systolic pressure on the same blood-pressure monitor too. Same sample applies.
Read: 112 (mmHg)
